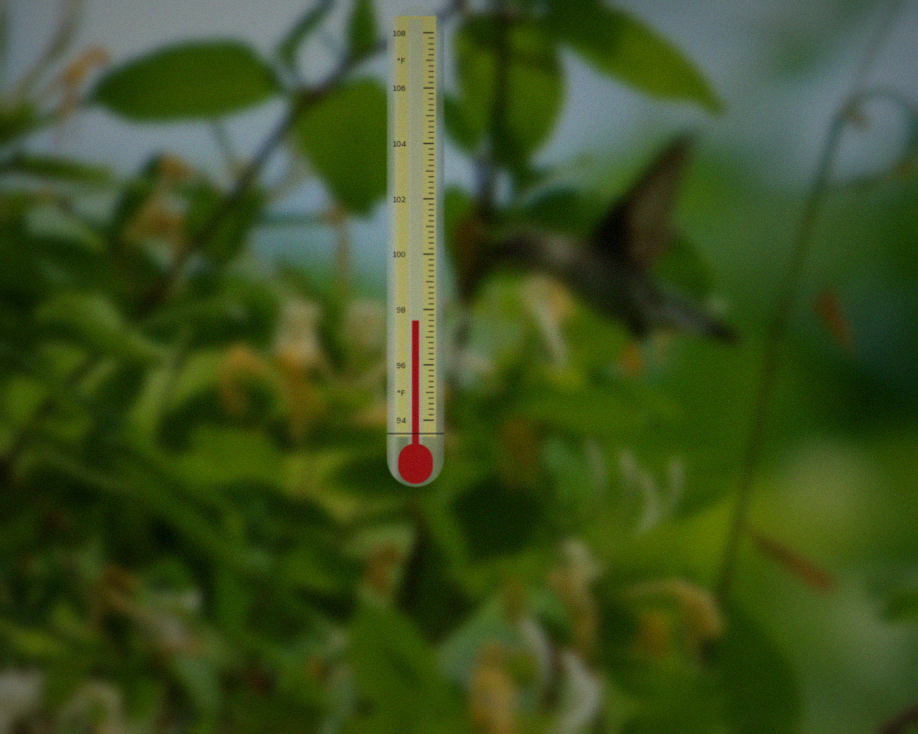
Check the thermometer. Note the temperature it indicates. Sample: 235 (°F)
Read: 97.6 (°F)
